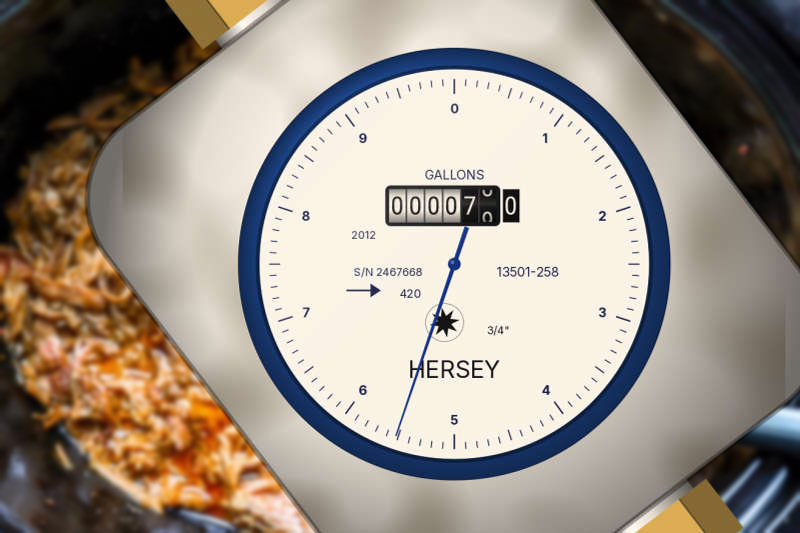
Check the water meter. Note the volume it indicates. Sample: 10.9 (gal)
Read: 785.5 (gal)
